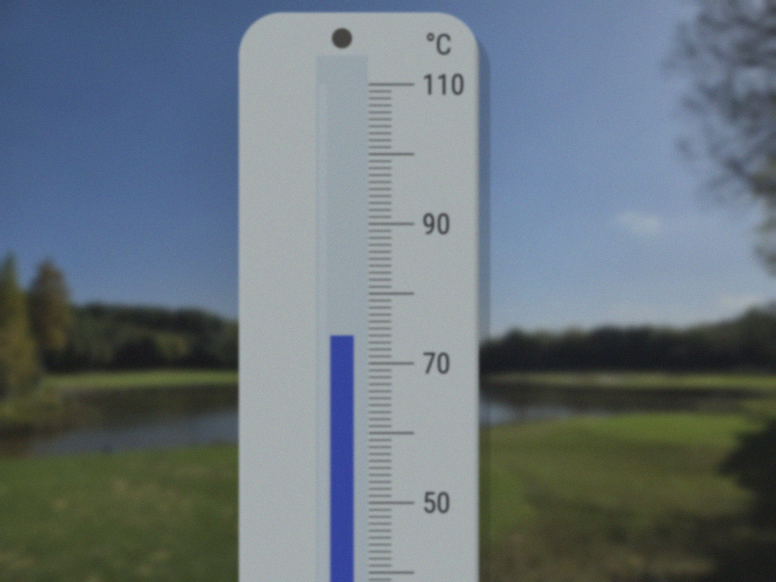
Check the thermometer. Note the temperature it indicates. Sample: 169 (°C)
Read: 74 (°C)
